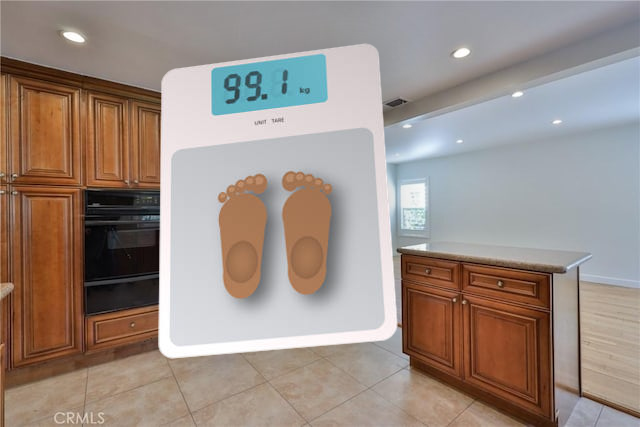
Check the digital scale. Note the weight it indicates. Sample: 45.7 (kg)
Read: 99.1 (kg)
